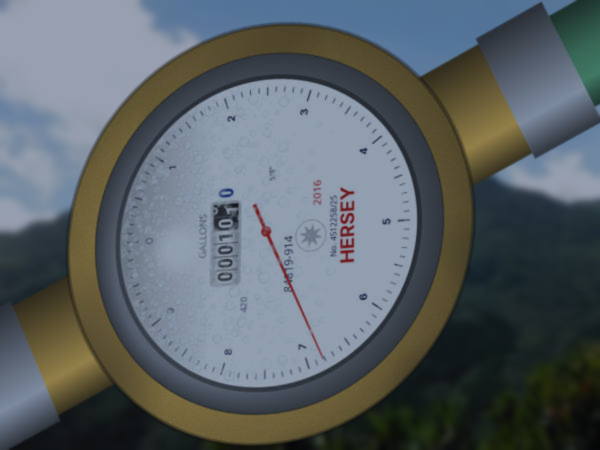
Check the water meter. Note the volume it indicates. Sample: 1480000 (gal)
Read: 1006.8 (gal)
